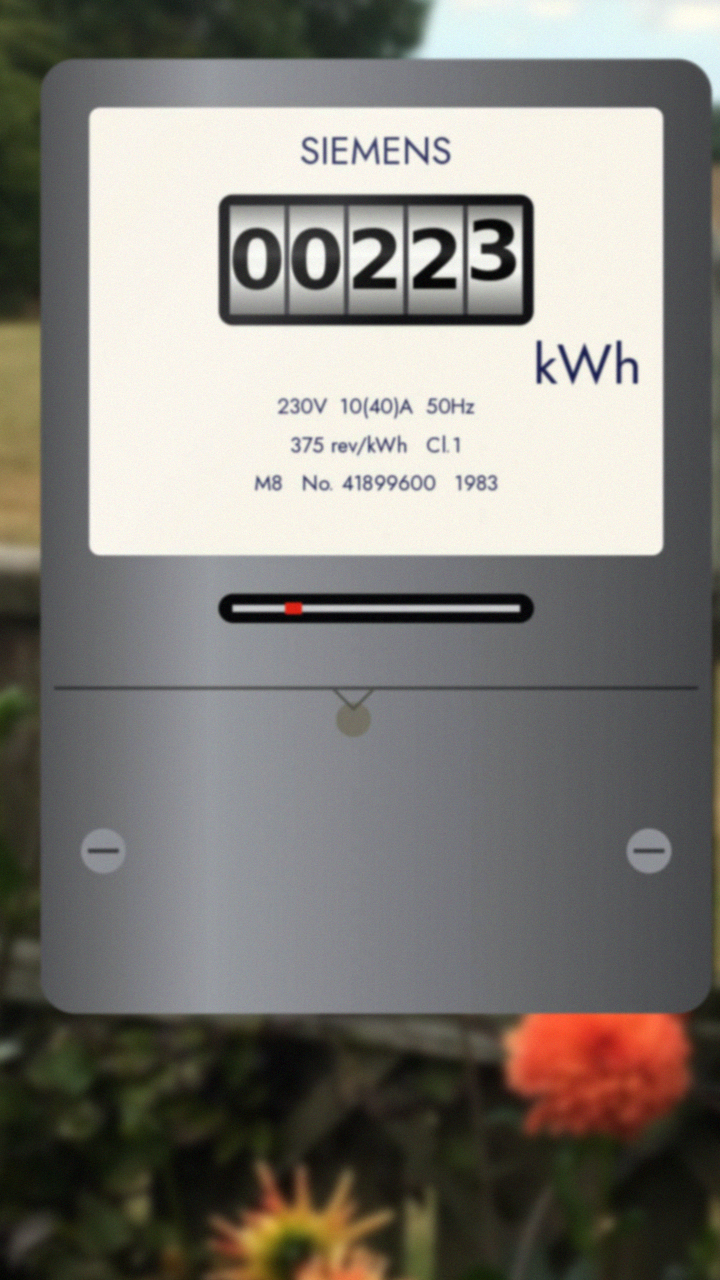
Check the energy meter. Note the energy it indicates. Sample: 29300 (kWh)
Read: 223 (kWh)
